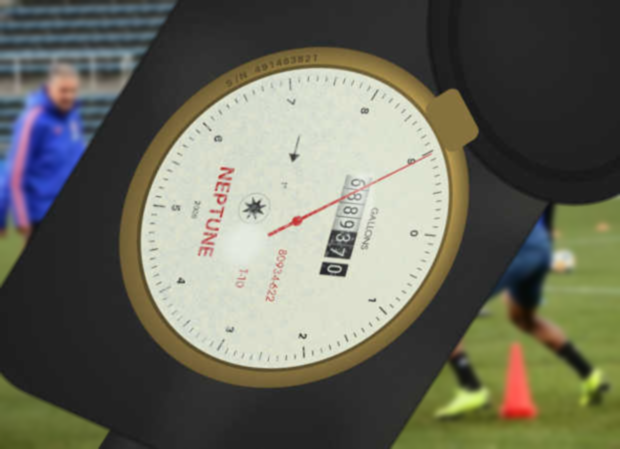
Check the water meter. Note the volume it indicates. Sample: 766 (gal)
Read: 6889369.0 (gal)
